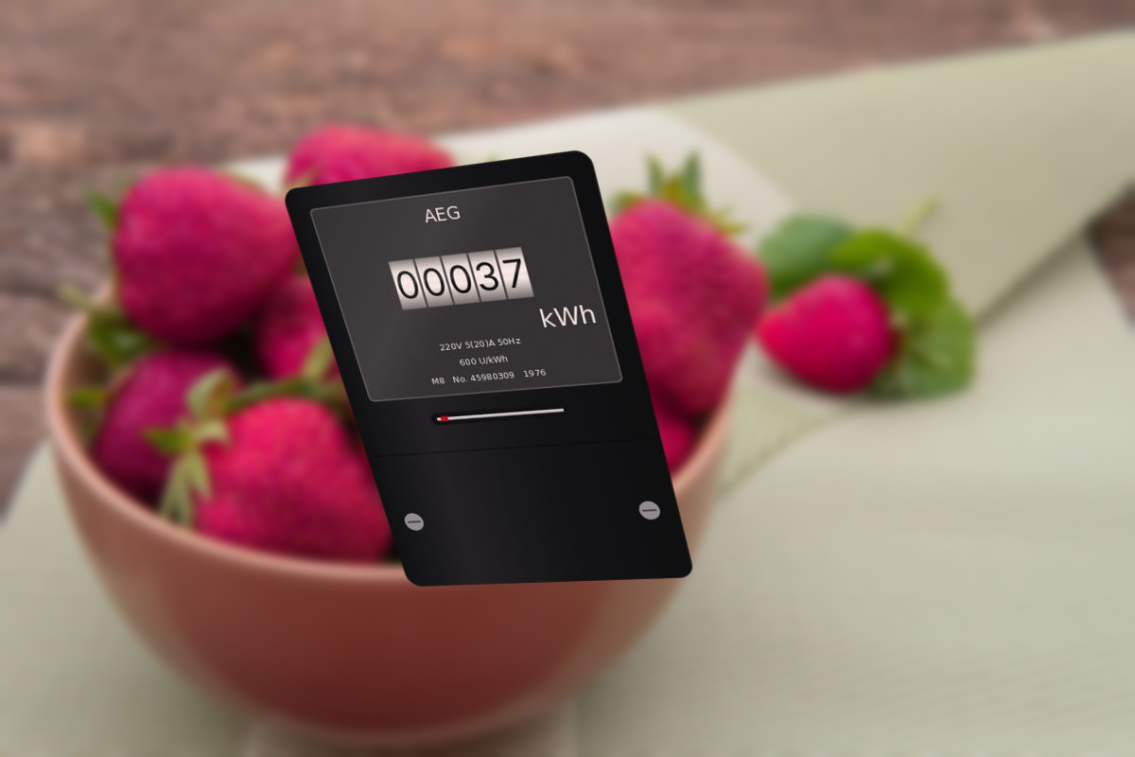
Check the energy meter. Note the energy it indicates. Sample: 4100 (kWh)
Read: 37 (kWh)
